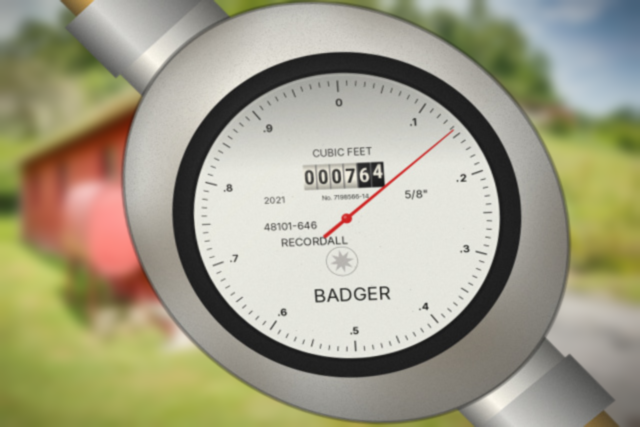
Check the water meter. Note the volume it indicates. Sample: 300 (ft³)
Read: 764.14 (ft³)
